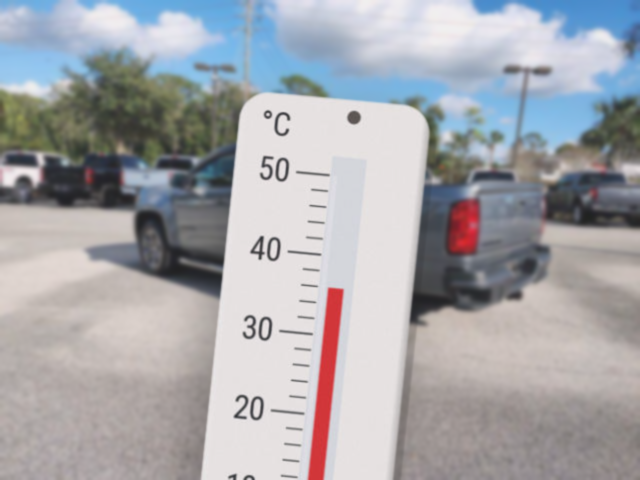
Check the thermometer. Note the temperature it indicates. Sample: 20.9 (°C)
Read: 36 (°C)
